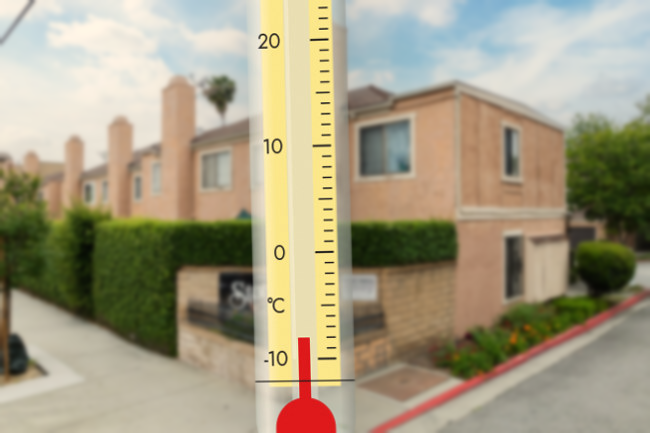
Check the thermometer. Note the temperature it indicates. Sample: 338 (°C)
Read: -8 (°C)
